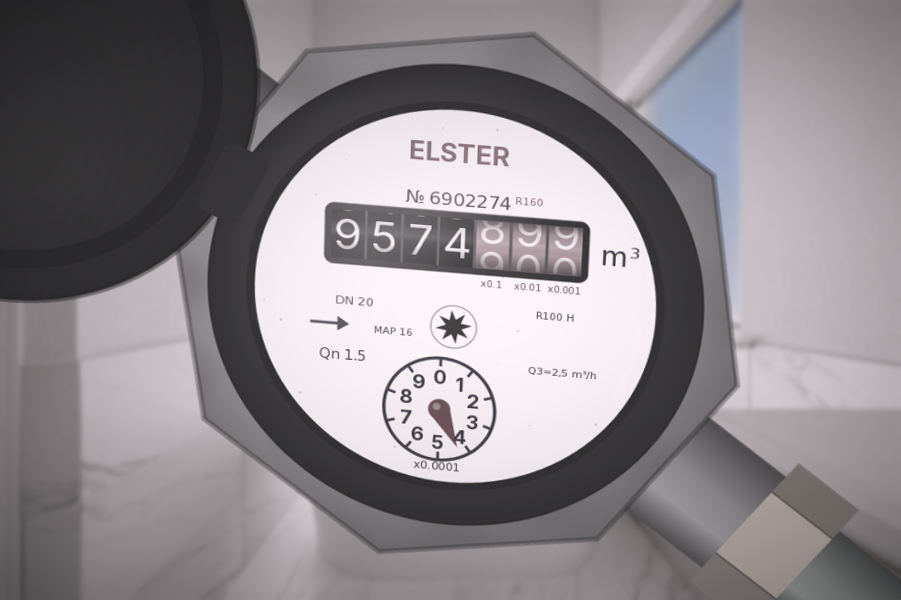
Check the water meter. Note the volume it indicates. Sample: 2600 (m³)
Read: 9574.8994 (m³)
